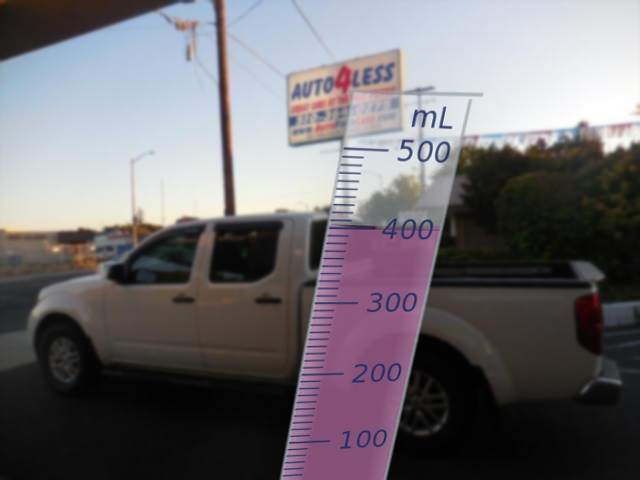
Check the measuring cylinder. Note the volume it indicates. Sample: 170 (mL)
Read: 400 (mL)
